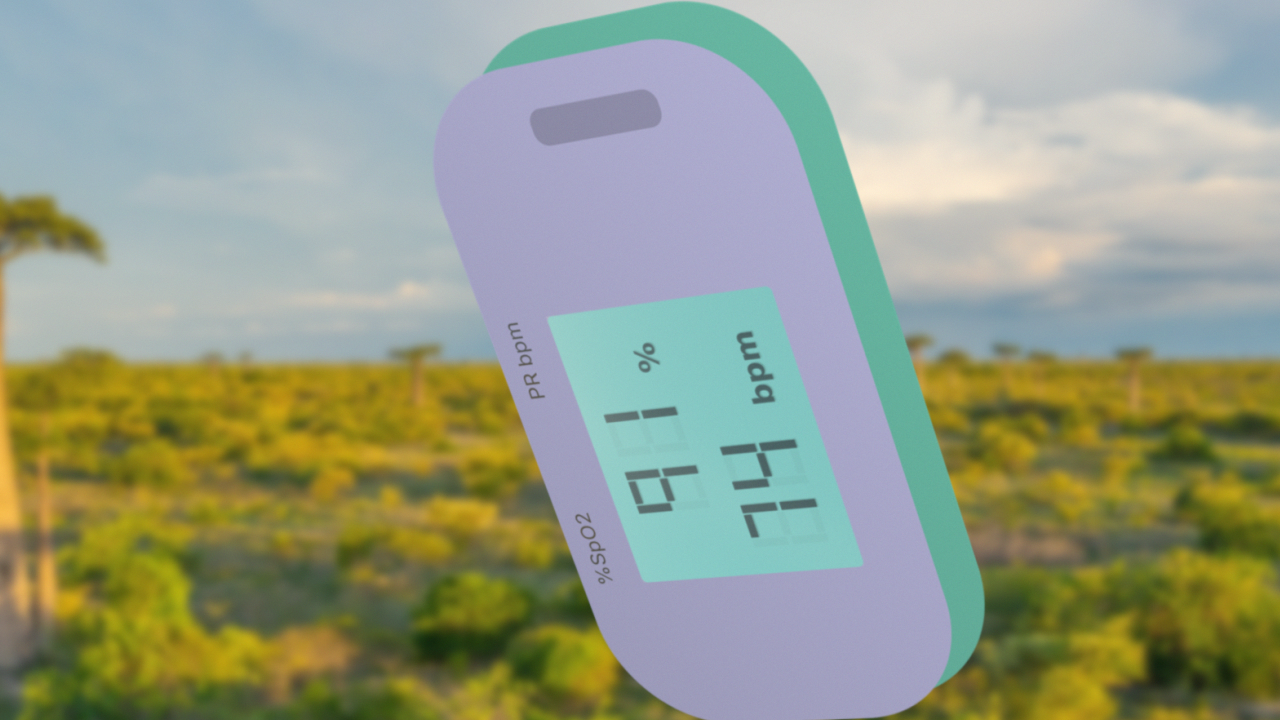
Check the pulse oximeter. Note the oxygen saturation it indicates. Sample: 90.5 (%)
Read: 91 (%)
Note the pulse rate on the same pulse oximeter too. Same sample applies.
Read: 74 (bpm)
